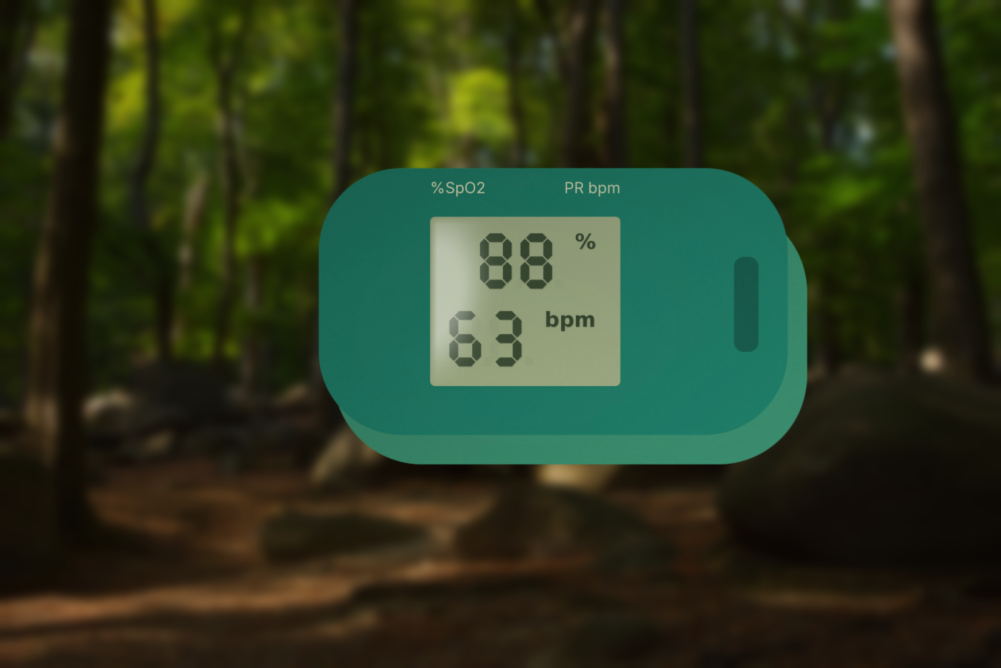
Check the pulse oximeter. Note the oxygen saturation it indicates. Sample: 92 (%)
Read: 88 (%)
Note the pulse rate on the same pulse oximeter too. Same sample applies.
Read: 63 (bpm)
